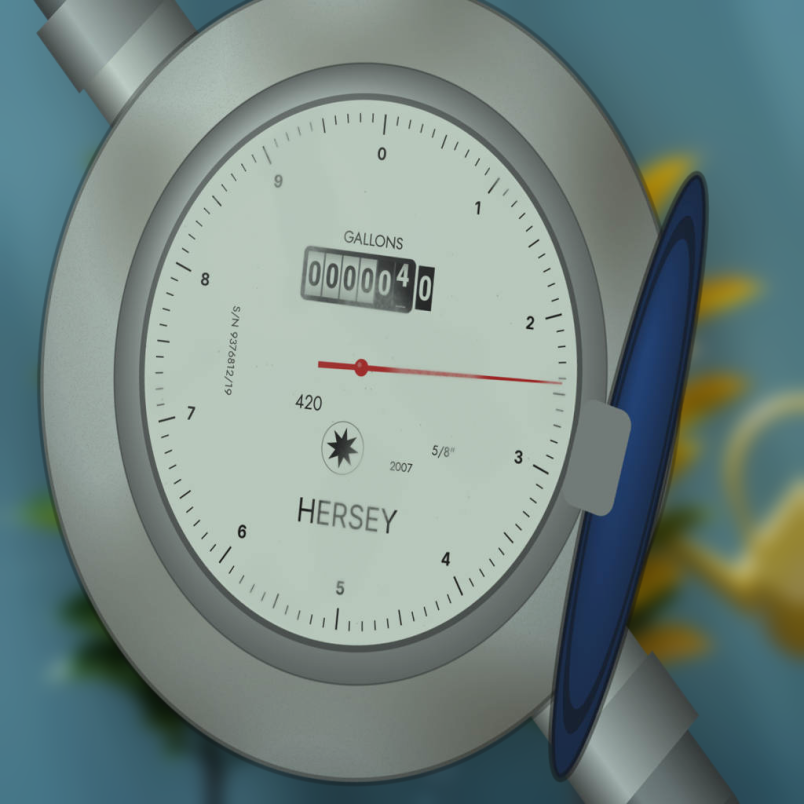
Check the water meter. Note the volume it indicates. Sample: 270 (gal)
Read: 42.4 (gal)
